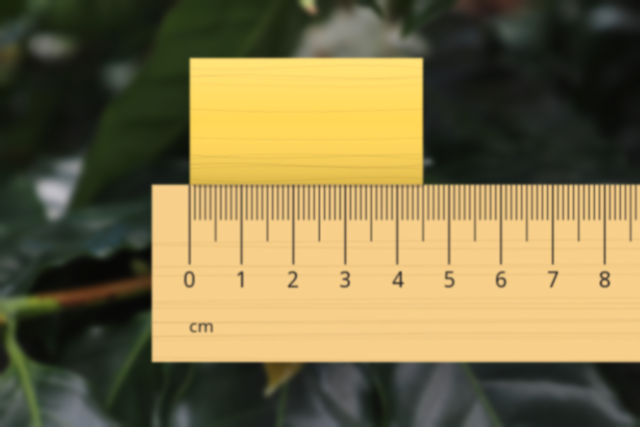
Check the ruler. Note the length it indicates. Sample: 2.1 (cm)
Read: 4.5 (cm)
